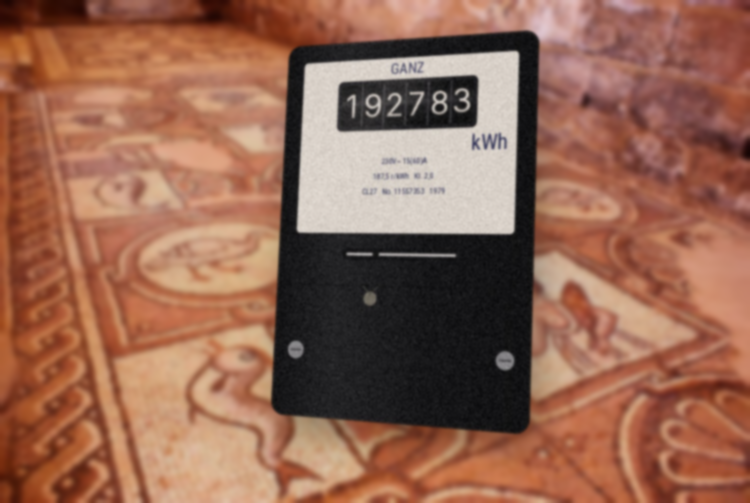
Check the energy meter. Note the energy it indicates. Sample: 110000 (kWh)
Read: 192783 (kWh)
